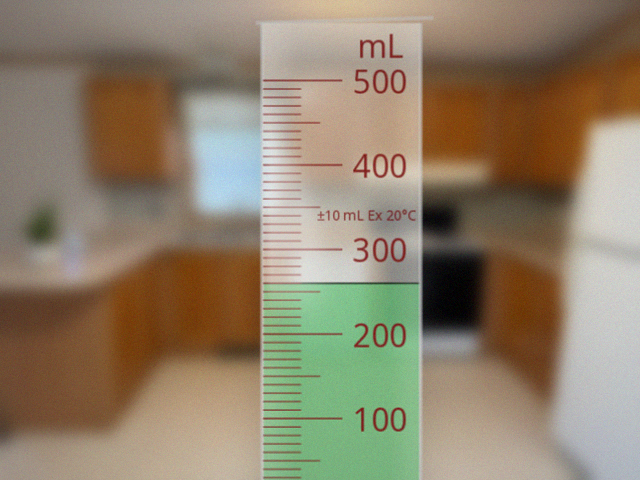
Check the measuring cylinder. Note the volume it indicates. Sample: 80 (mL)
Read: 260 (mL)
